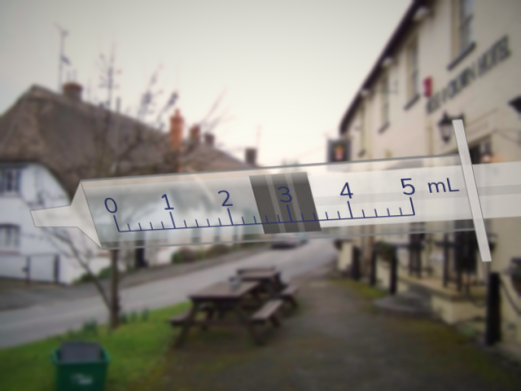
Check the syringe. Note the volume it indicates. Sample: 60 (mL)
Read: 2.5 (mL)
